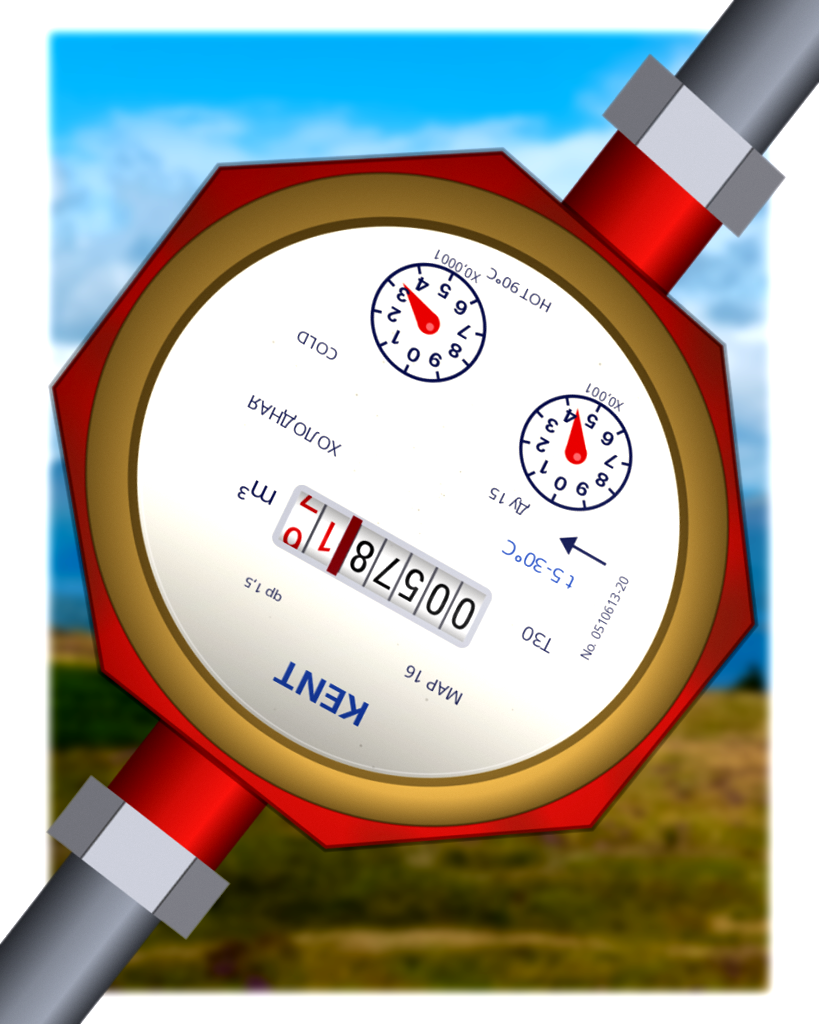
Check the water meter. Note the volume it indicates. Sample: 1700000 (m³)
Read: 578.1643 (m³)
